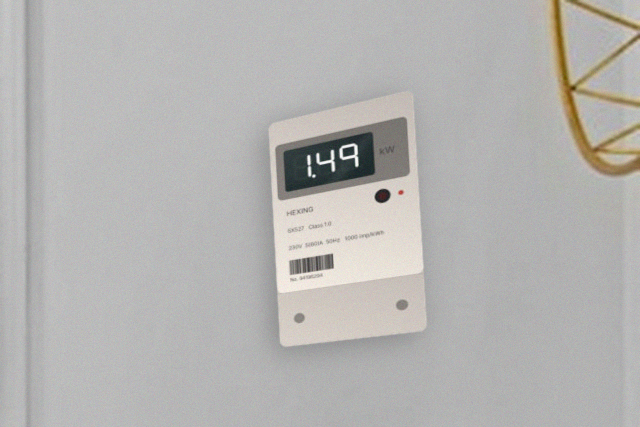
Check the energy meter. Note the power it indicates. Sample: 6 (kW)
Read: 1.49 (kW)
